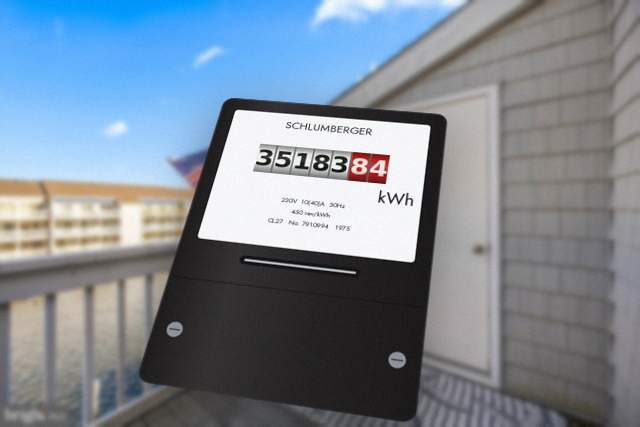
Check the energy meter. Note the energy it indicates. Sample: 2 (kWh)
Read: 35183.84 (kWh)
